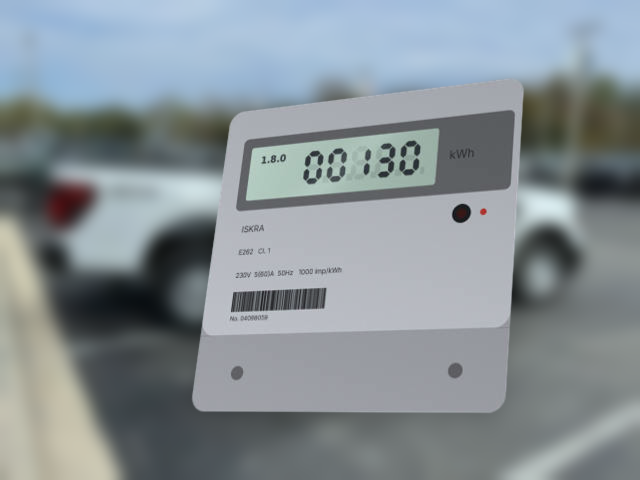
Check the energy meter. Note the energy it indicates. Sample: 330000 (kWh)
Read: 130 (kWh)
